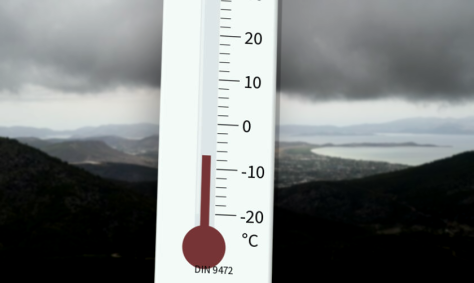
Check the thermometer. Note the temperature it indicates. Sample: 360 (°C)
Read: -7 (°C)
